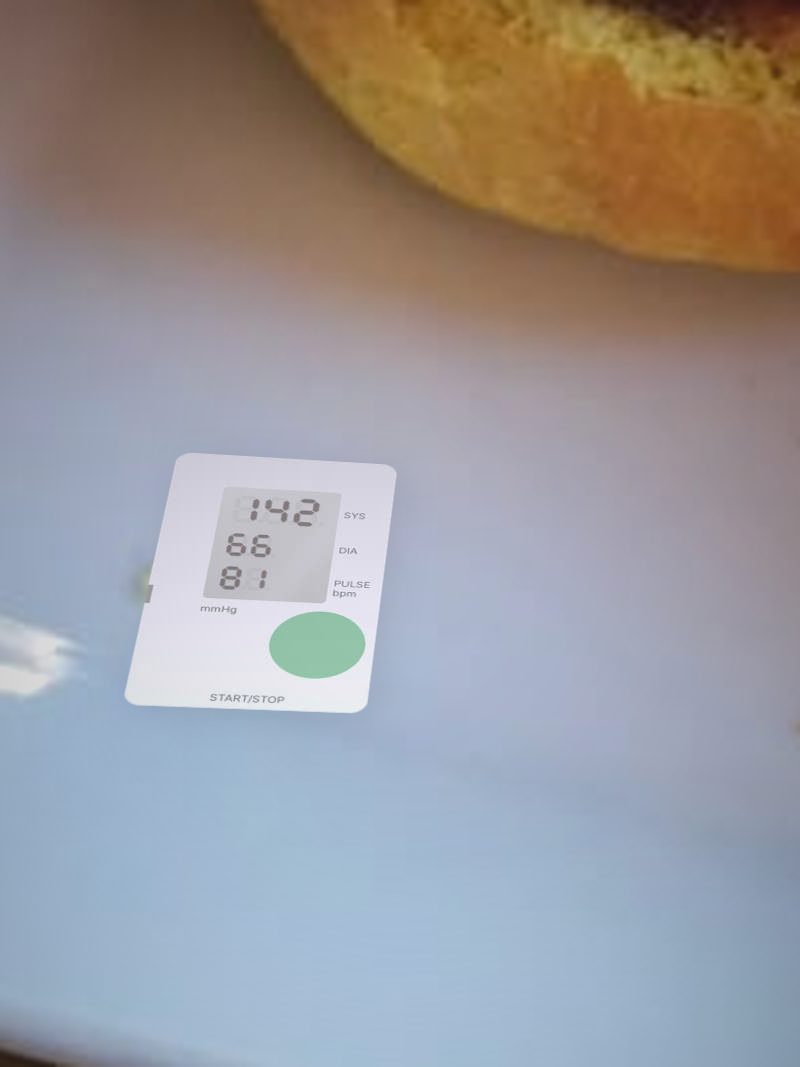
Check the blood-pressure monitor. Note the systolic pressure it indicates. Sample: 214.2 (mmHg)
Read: 142 (mmHg)
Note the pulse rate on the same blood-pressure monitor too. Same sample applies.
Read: 81 (bpm)
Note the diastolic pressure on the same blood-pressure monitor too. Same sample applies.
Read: 66 (mmHg)
